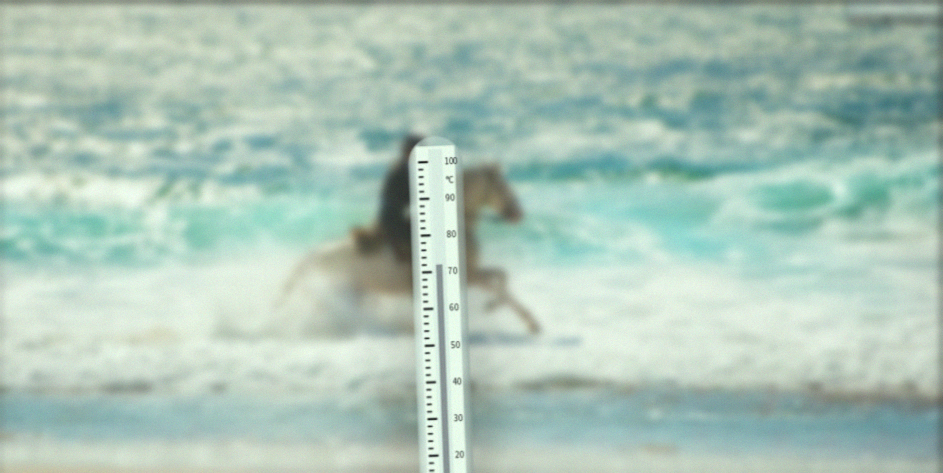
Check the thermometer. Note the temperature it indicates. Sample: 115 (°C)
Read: 72 (°C)
